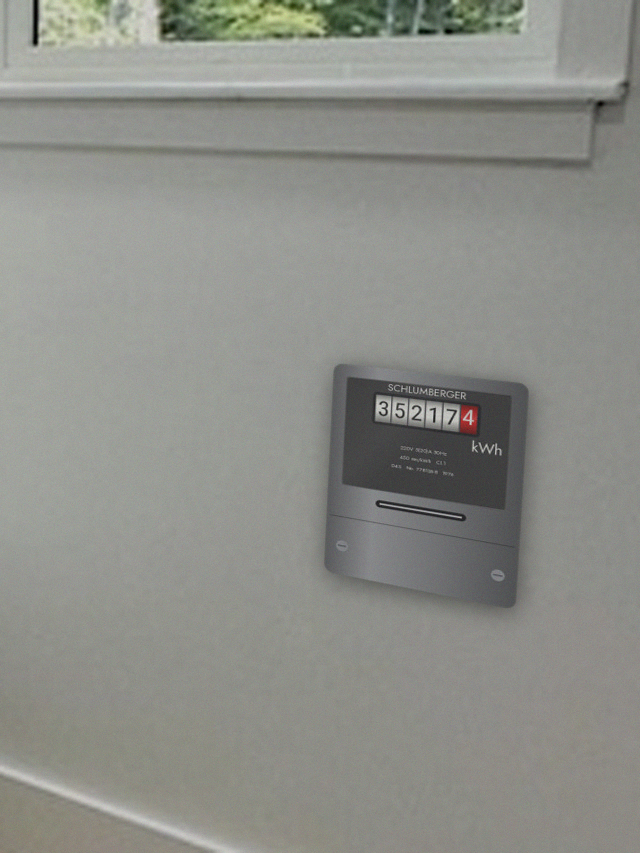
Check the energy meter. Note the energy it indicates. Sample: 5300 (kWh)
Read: 35217.4 (kWh)
